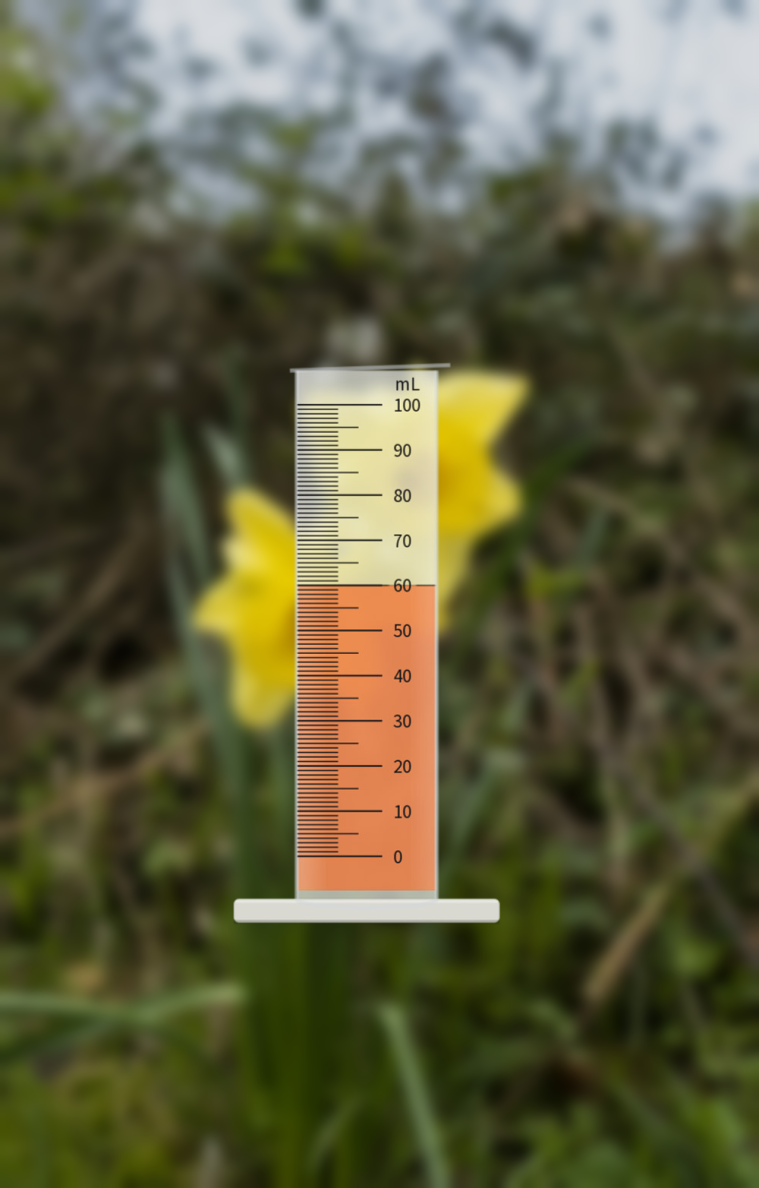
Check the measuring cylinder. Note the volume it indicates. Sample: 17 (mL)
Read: 60 (mL)
